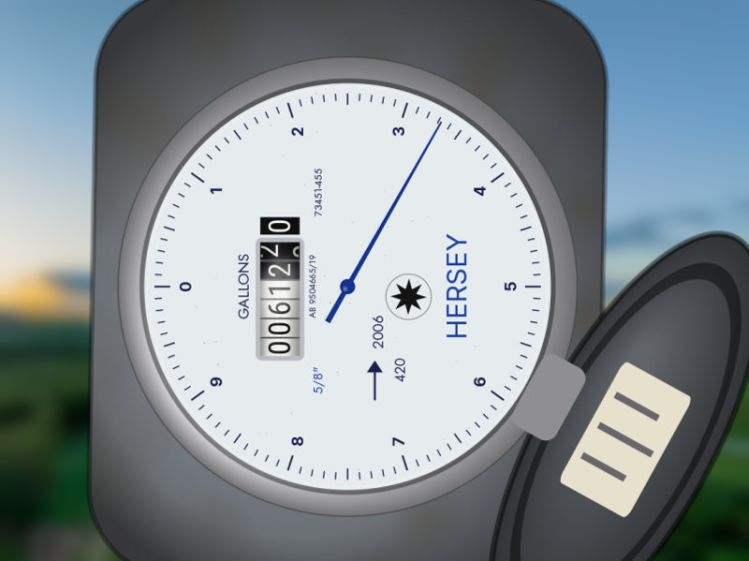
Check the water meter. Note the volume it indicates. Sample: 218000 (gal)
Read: 61223.3 (gal)
